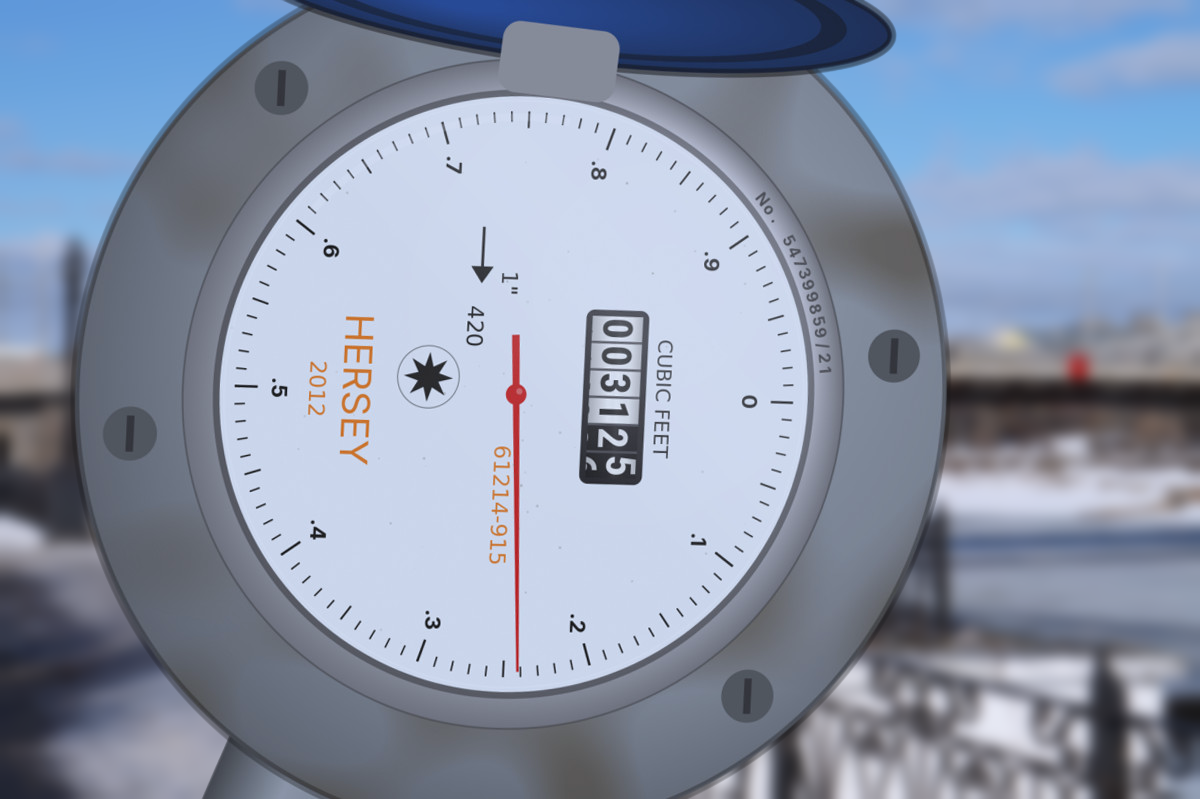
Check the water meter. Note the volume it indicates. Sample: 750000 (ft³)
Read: 3125.24 (ft³)
